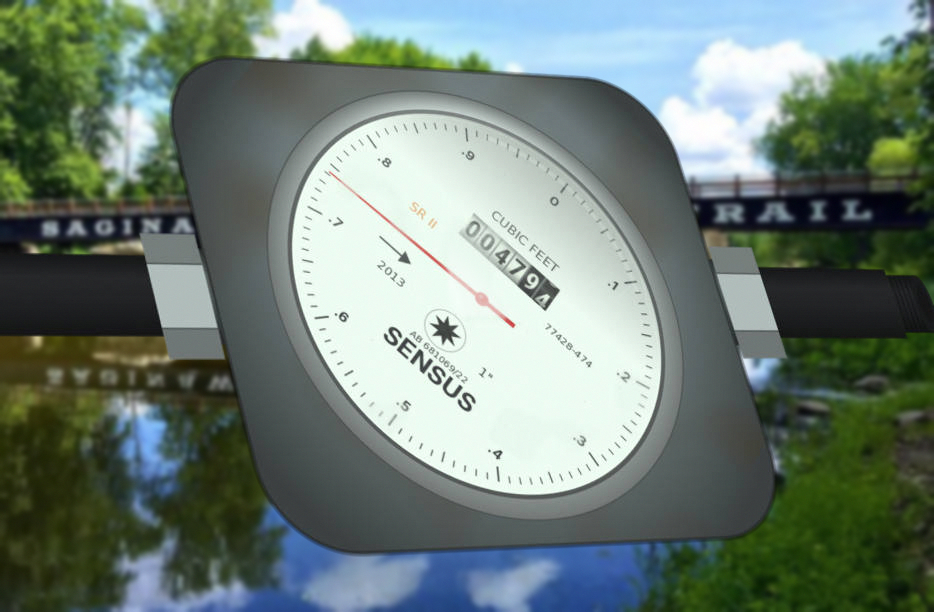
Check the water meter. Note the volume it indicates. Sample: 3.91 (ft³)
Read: 4793.74 (ft³)
